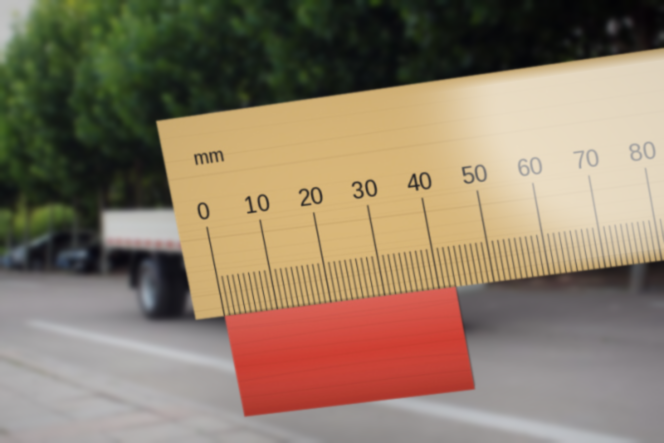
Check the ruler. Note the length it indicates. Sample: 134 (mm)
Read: 43 (mm)
